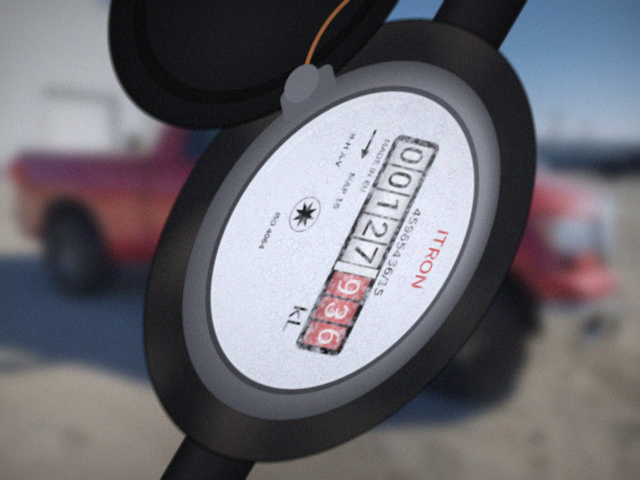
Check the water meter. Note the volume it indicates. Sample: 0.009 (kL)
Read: 127.936 (kL)
